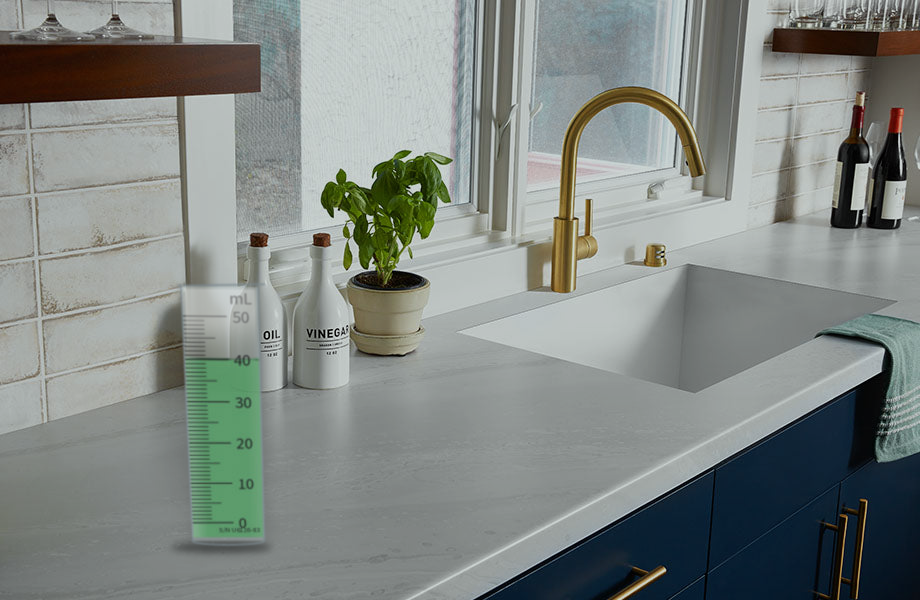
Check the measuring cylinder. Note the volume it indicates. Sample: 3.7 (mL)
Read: 40 (mL)
